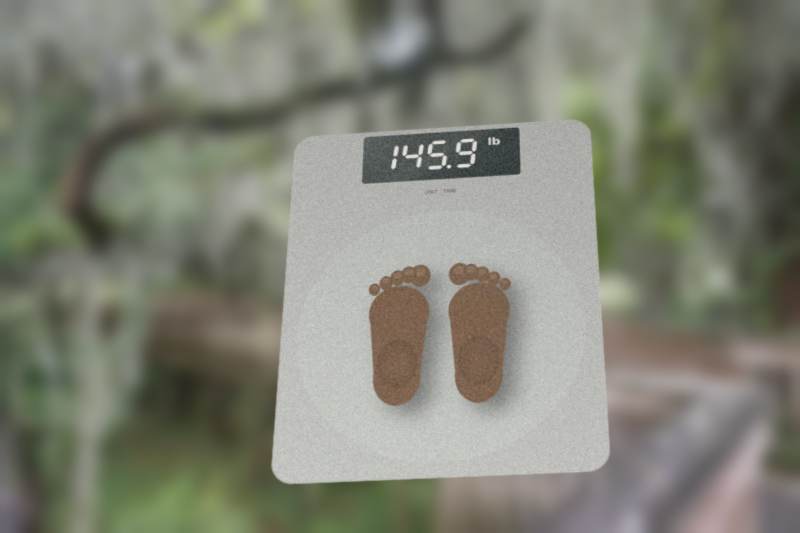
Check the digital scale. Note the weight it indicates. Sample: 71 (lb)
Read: 145.9 (lb)
